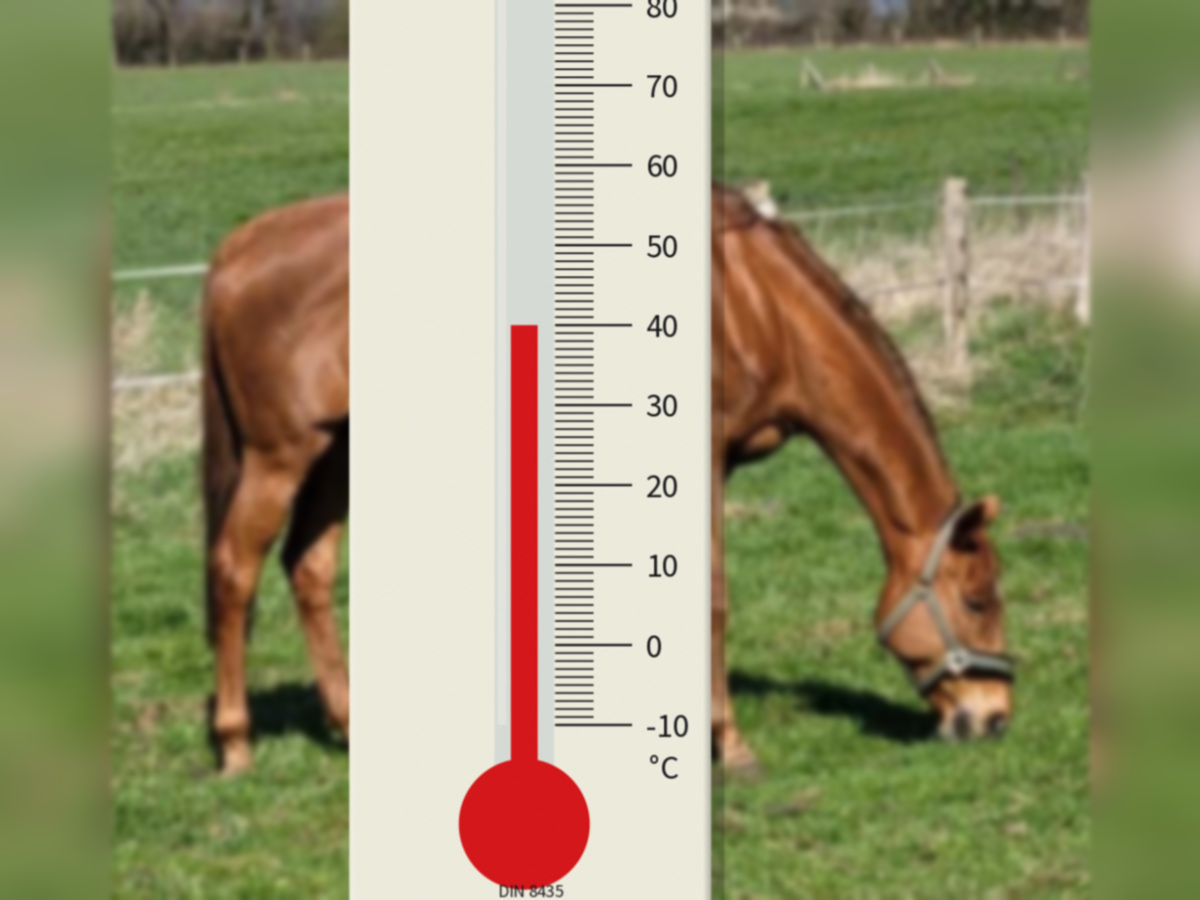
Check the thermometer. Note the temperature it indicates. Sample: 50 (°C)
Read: 40 (°C)
